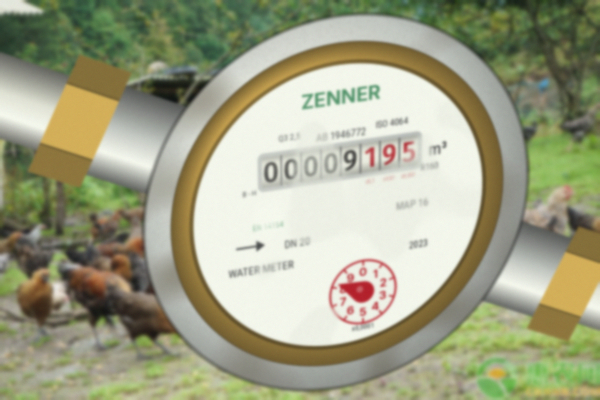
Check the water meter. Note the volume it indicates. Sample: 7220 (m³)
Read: 9.1958 (m³)
